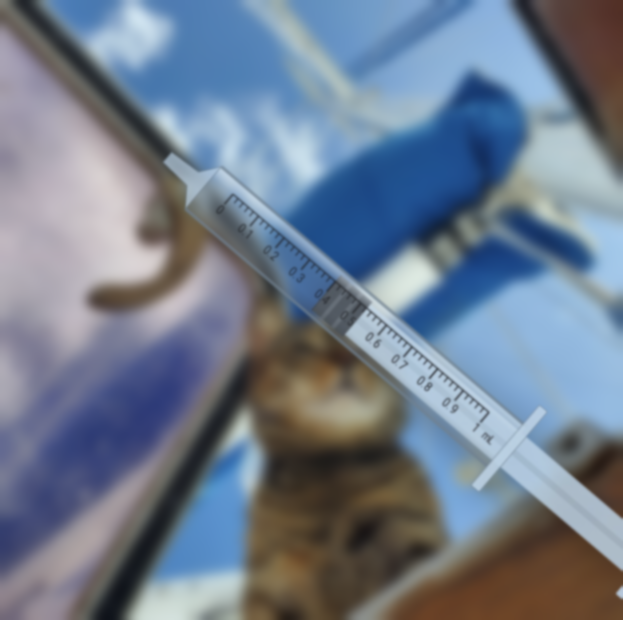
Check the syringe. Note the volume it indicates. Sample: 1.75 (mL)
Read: 0.4 (mL)
